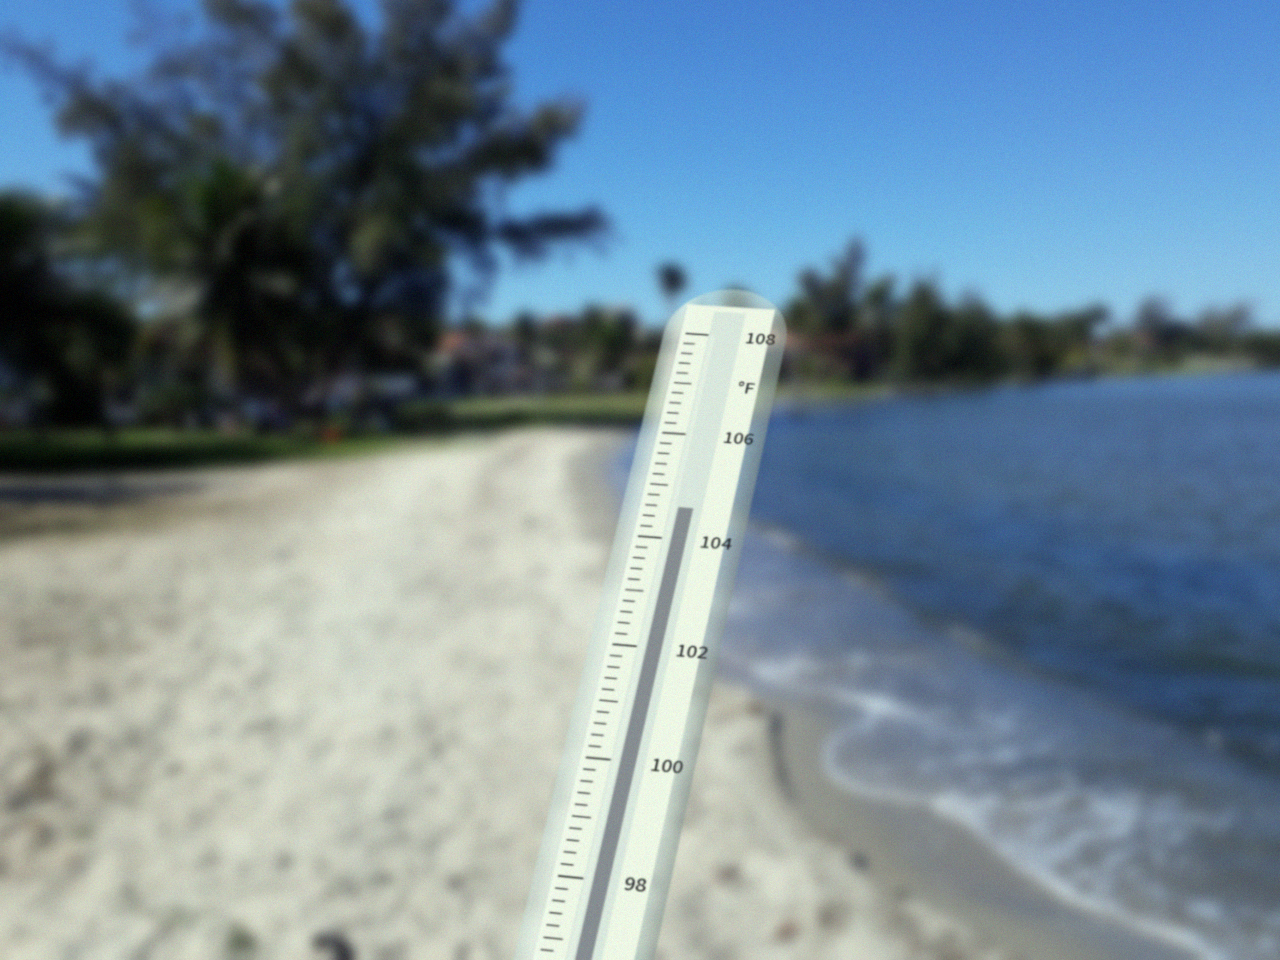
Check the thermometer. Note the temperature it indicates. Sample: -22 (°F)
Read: 104.6 (°F)
